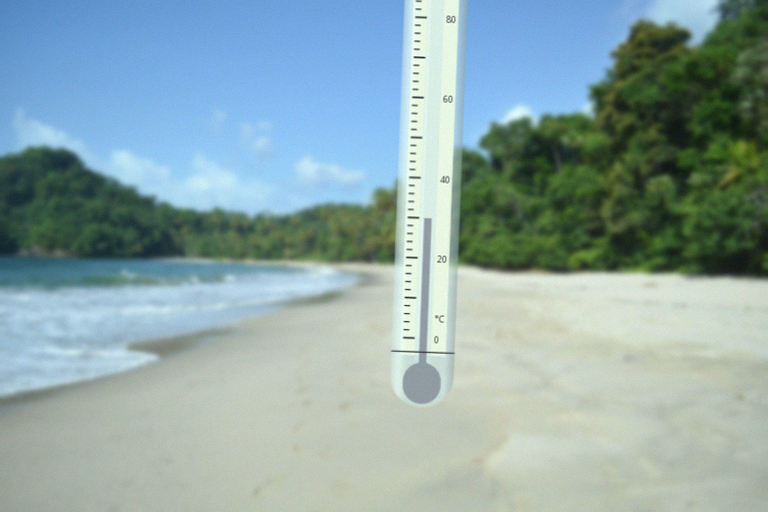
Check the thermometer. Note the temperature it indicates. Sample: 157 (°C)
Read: 30 (°C)
